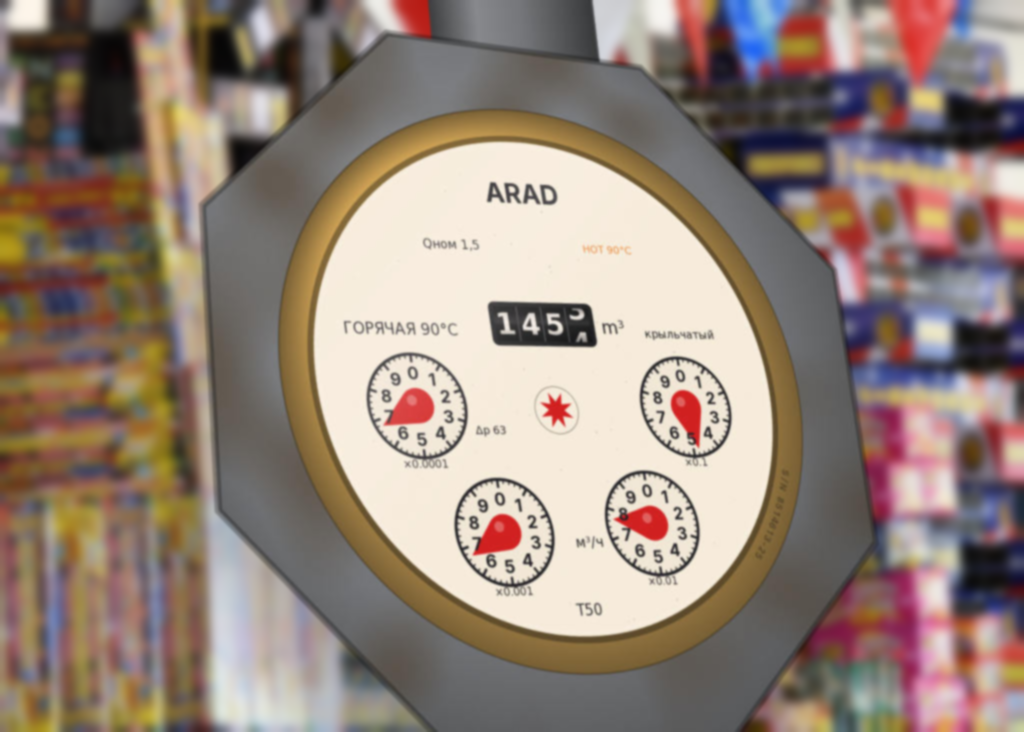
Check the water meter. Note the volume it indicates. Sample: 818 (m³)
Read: 1453.4766 (m³)
